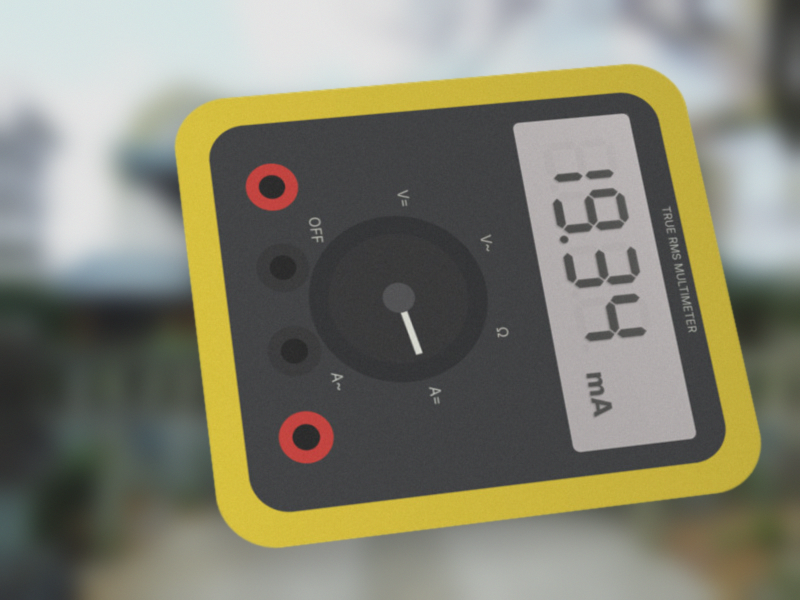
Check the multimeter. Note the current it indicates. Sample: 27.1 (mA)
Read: 19.34 (mA)
